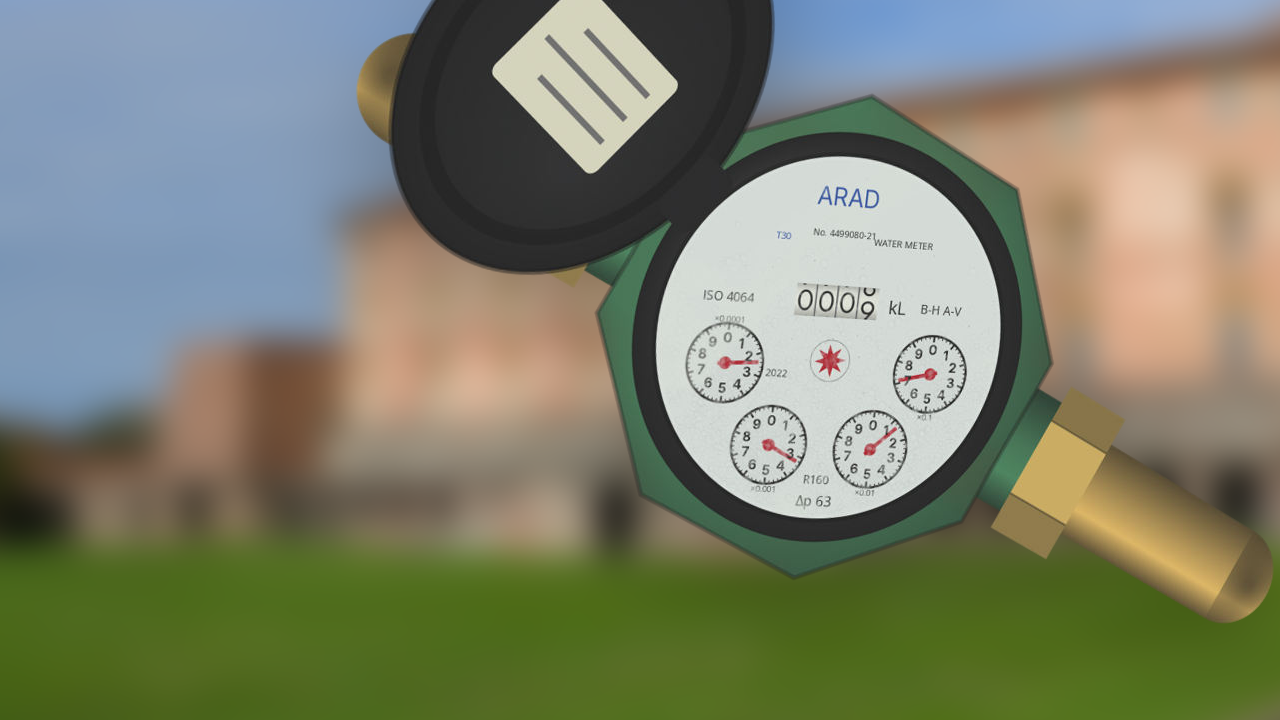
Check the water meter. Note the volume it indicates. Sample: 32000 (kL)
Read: 8.7132 (kL)
